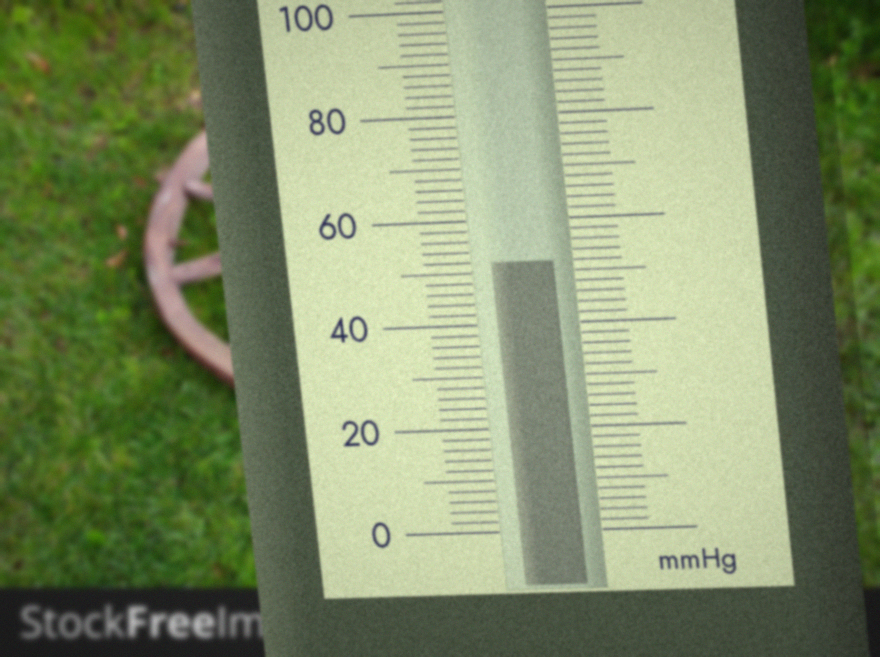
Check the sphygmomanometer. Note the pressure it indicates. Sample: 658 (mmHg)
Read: 52 (mmHg)
